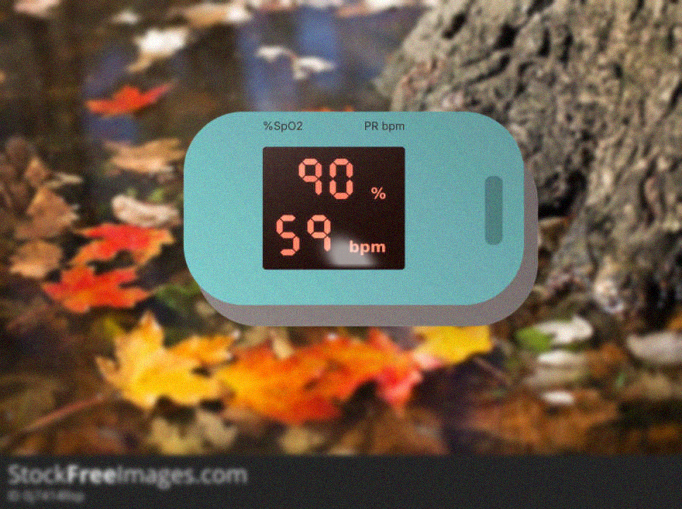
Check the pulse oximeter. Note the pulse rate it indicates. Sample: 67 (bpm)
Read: 59 (bpm)
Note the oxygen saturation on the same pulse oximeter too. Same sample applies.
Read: 90 (%)
